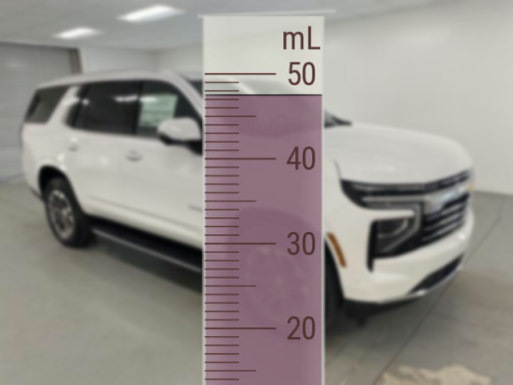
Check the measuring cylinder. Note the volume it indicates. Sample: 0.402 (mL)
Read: 47.5 (mL)
